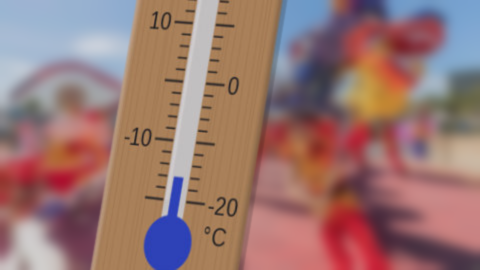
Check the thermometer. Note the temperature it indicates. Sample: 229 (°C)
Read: -16 (°C)
